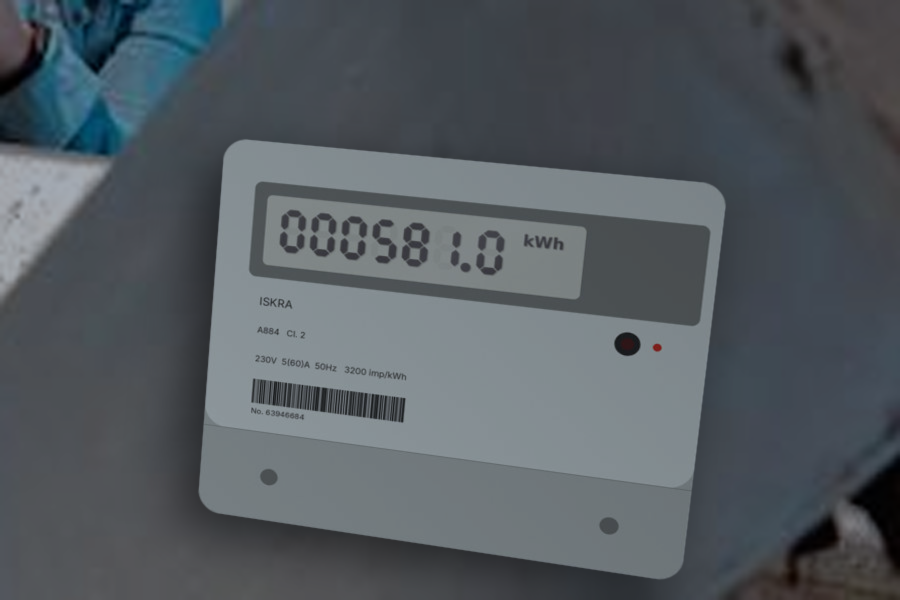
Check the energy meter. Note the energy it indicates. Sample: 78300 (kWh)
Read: 581.0 (kWh)
